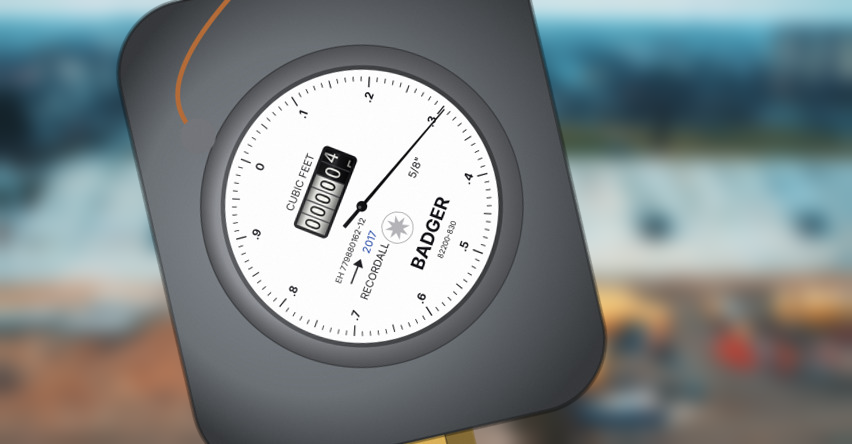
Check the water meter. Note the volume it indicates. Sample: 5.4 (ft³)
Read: 4.30 (ft³)
